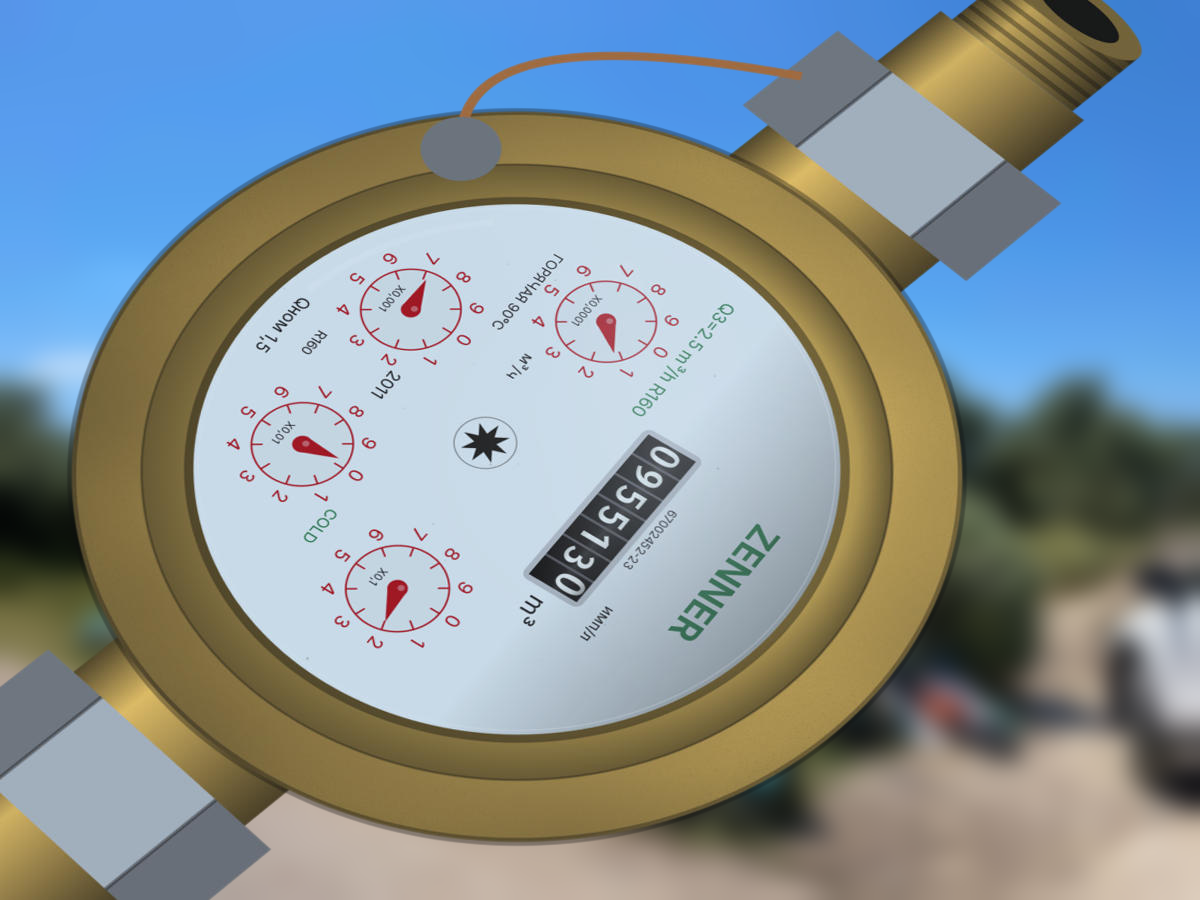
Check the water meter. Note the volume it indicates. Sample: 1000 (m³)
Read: 955130.1971 (m³)
